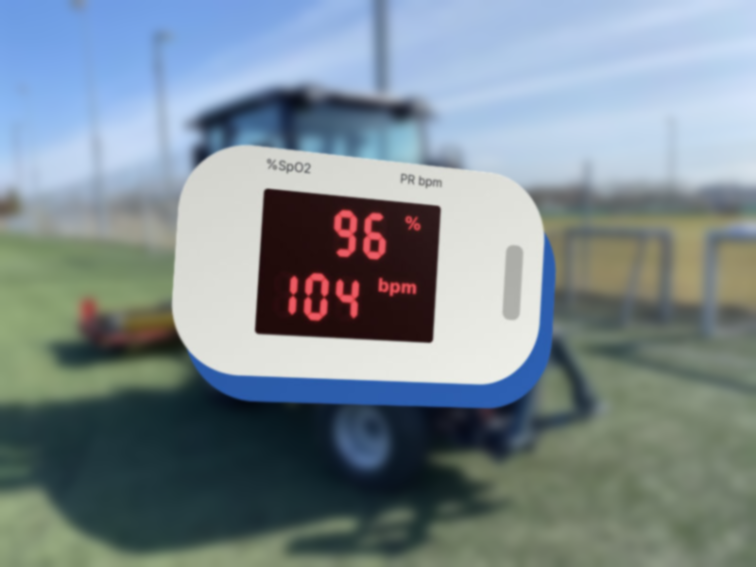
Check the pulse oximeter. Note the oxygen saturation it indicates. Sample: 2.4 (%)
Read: 96 (%)
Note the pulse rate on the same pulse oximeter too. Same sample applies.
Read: 104 (bpm)
